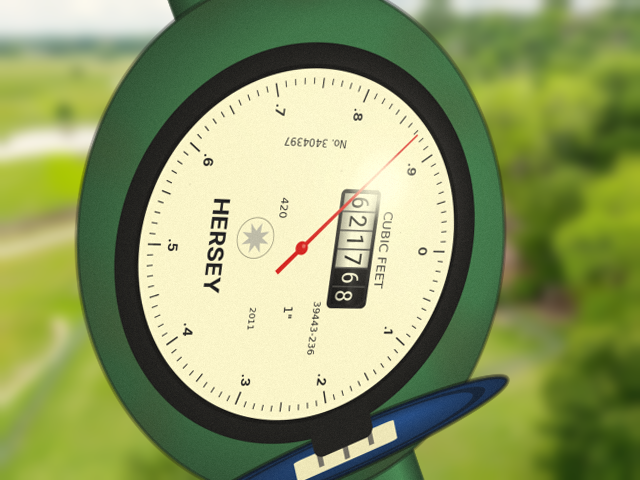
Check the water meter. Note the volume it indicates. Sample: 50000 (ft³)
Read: 621767.87 (ft³)
